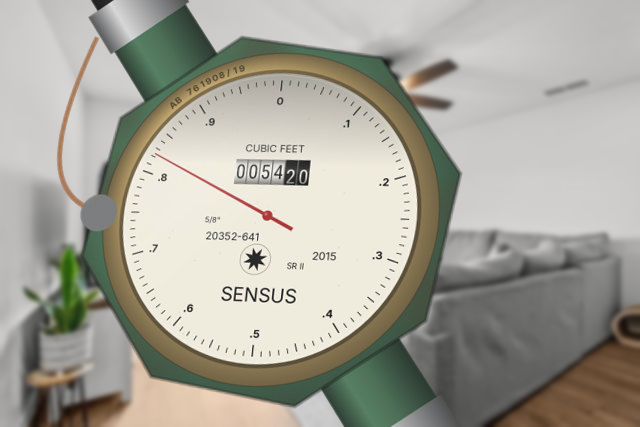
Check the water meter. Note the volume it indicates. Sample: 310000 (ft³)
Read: 5419.82 (ft³)
